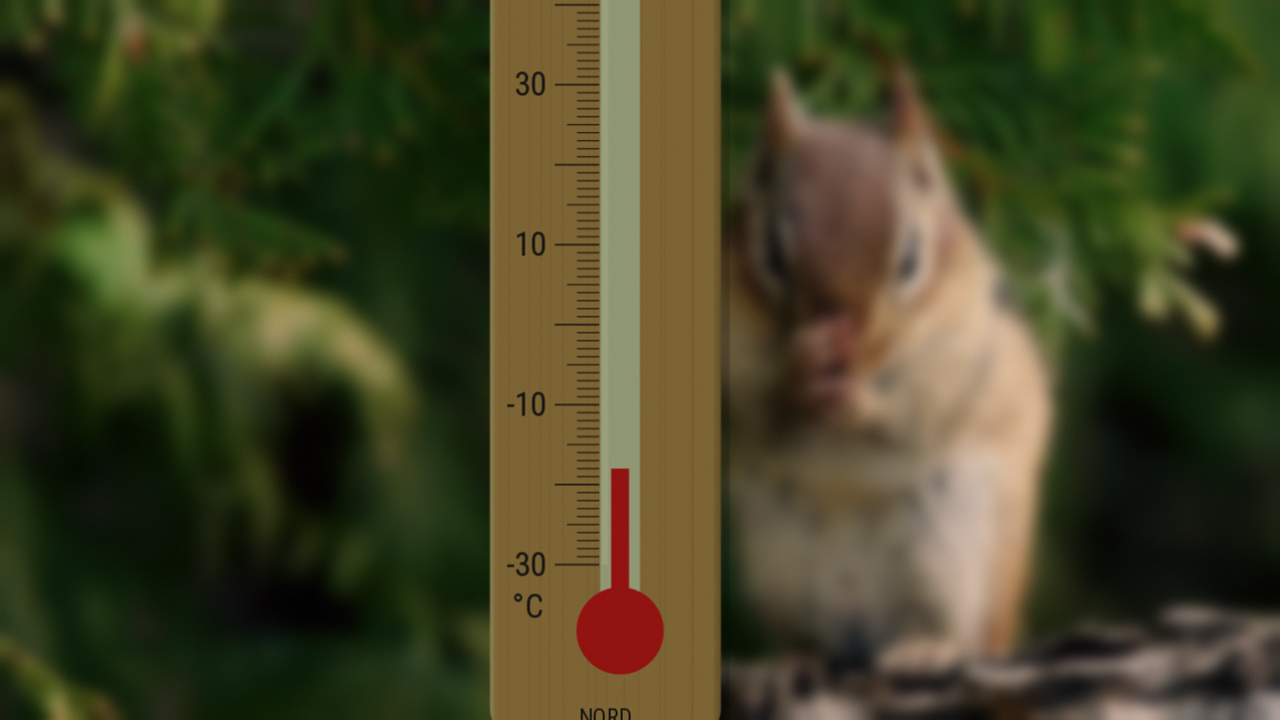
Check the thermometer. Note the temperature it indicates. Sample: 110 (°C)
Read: -18 (°C)
